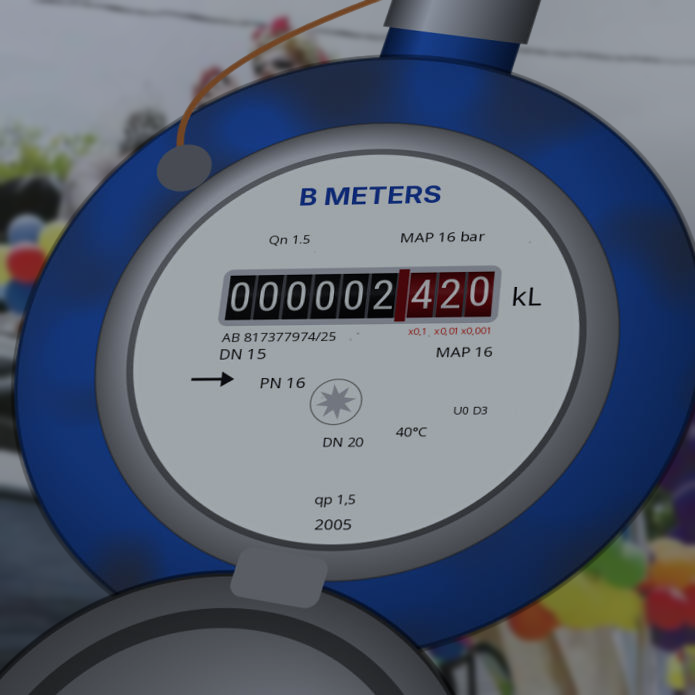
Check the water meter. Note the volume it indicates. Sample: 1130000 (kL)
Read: 2.420 (kL)
